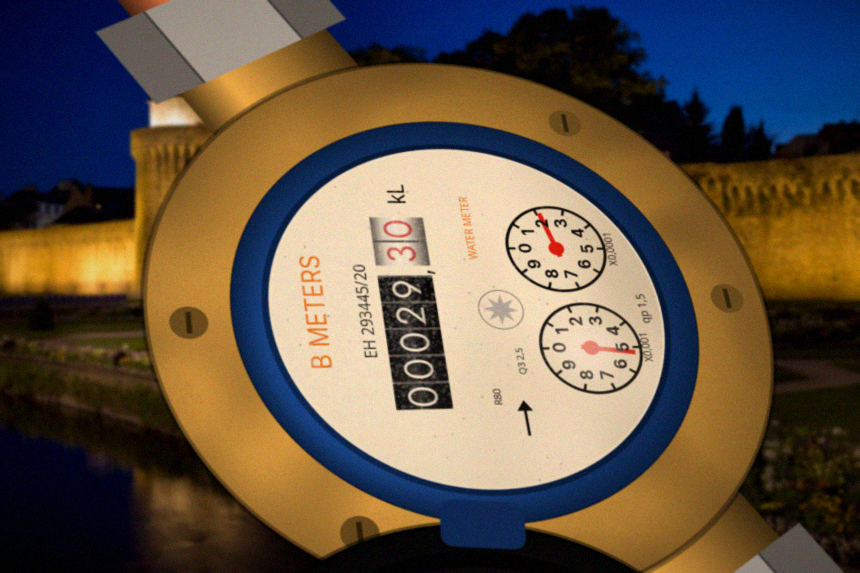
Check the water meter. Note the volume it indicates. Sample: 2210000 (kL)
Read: 29.3052 (kL)
